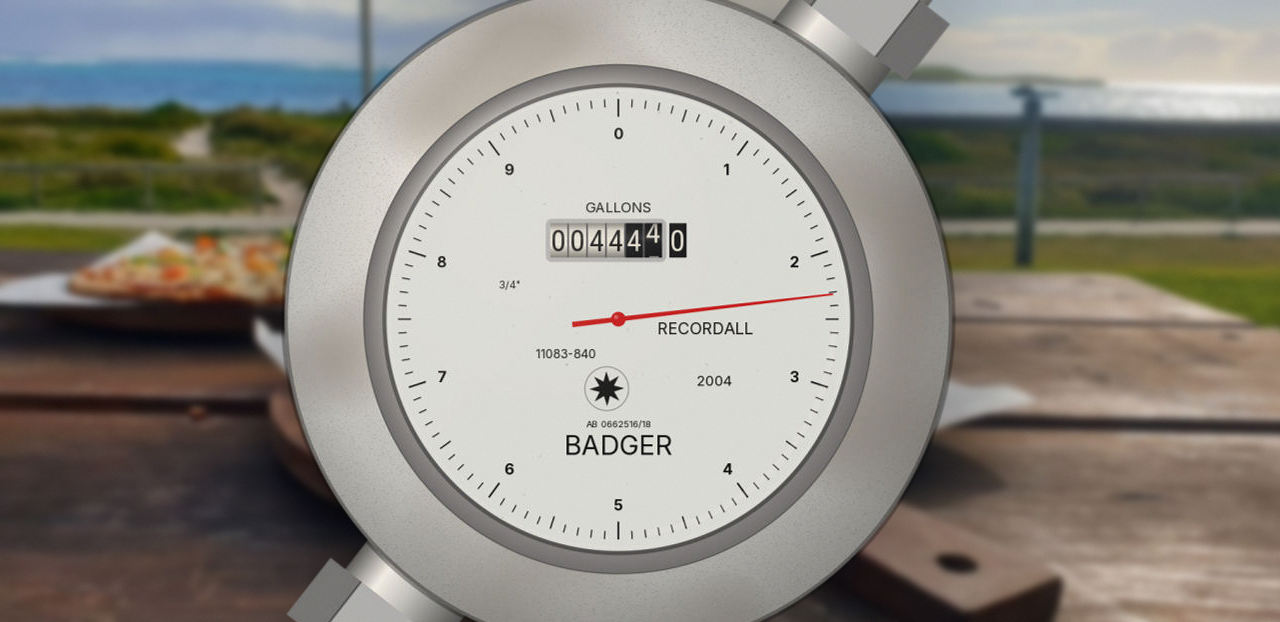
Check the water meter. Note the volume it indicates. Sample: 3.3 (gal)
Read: 44442.3 (gal)
